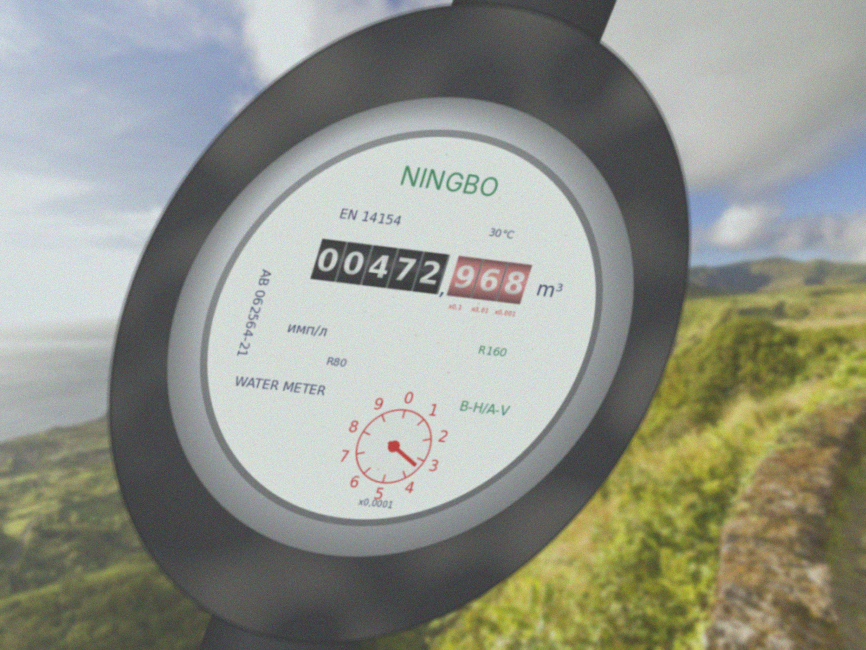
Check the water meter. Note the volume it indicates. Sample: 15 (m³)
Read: 472.9683 (m³)
